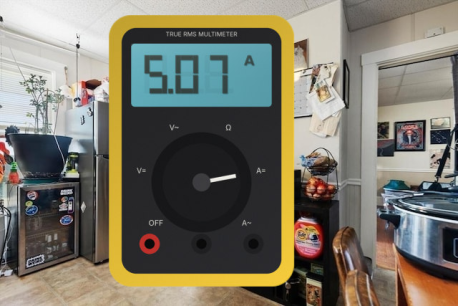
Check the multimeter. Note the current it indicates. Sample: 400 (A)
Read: 5.07 (A)
